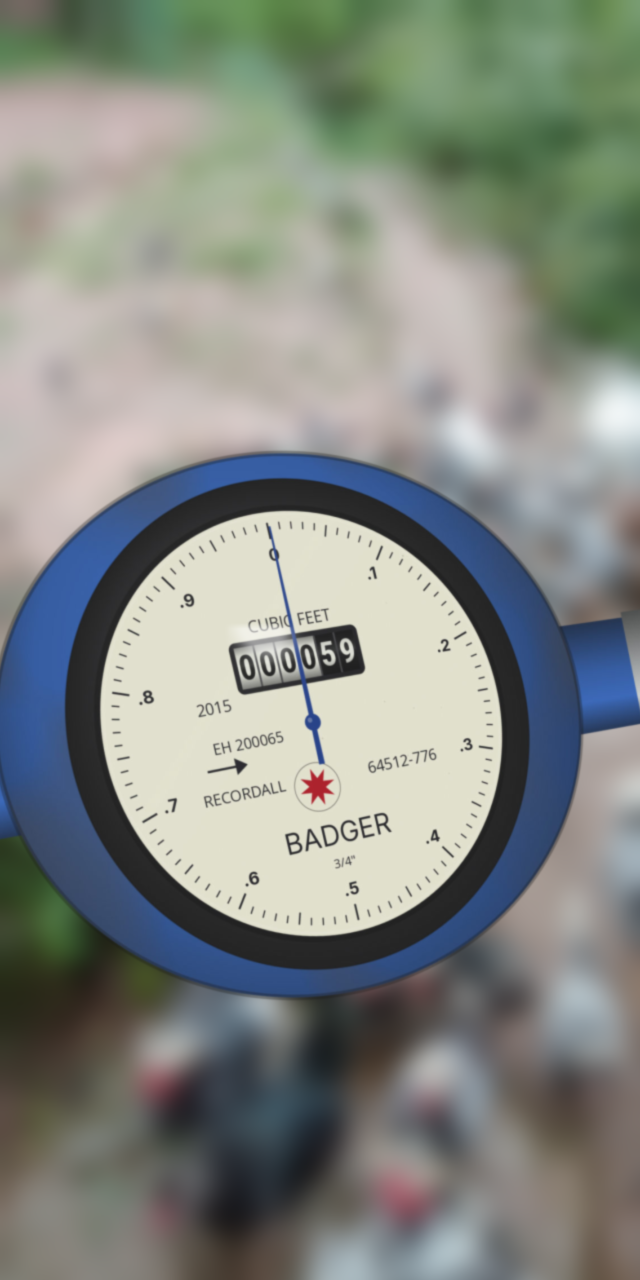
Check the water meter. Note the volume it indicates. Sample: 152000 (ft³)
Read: 59.00 (ft³)
